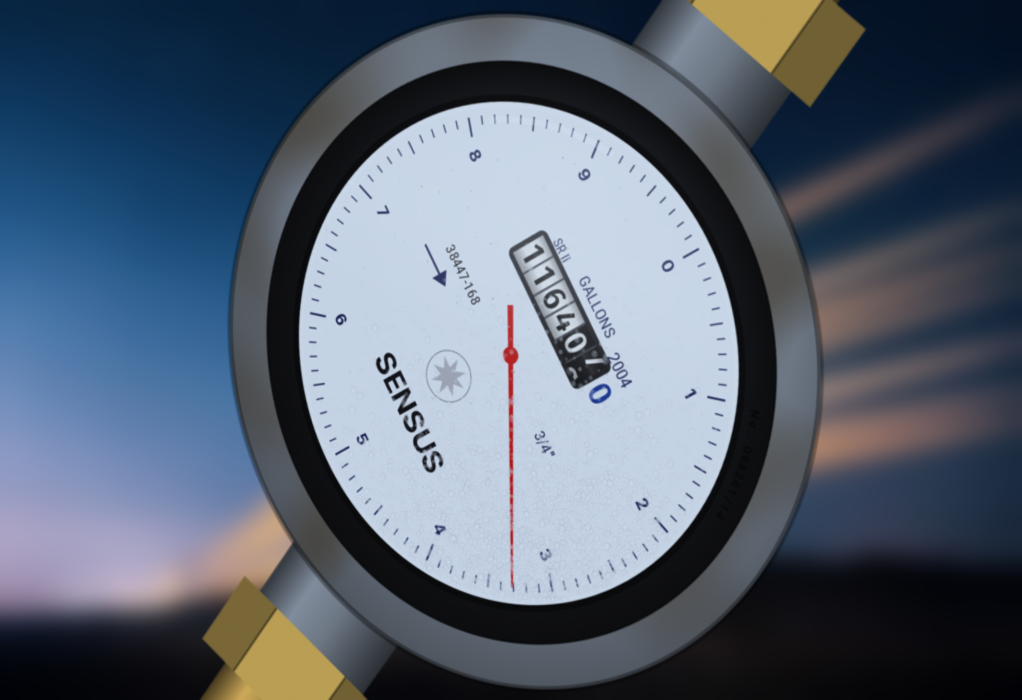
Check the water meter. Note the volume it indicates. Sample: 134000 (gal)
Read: 1164073.3 (gal)
